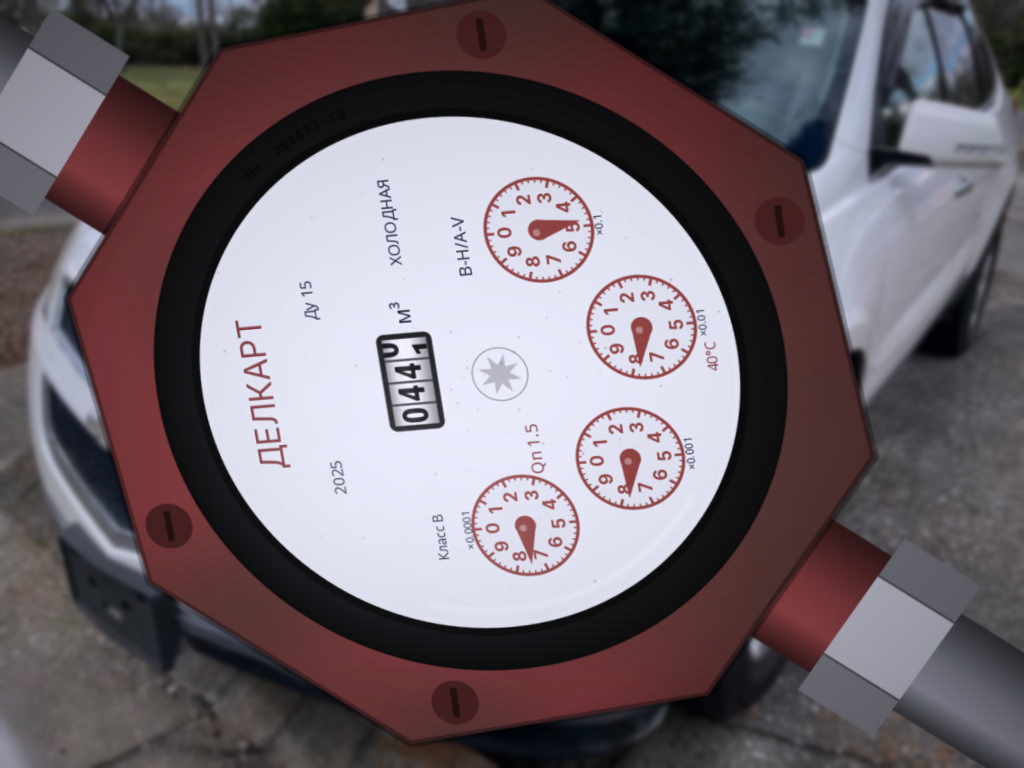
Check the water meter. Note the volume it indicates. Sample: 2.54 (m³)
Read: 440.4777 (m³)
